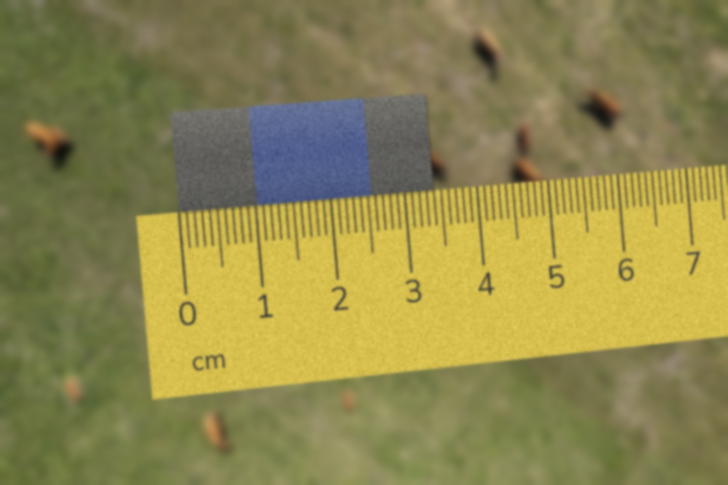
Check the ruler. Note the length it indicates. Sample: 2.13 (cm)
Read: 3.4 (cm)
